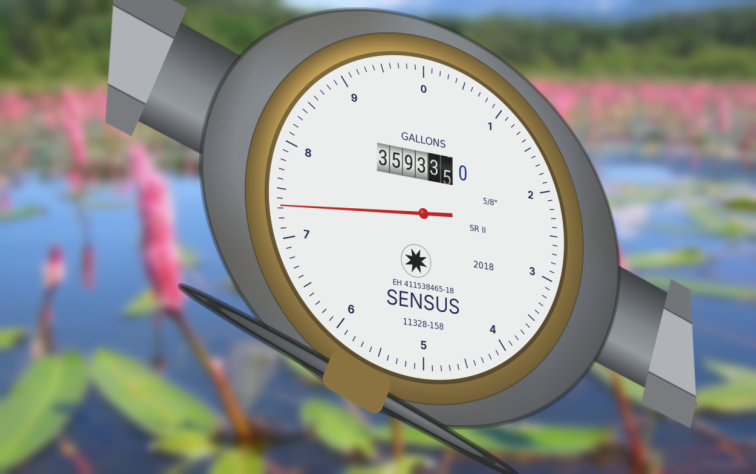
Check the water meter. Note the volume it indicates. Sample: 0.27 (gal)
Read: 3593347.3 (gal)
